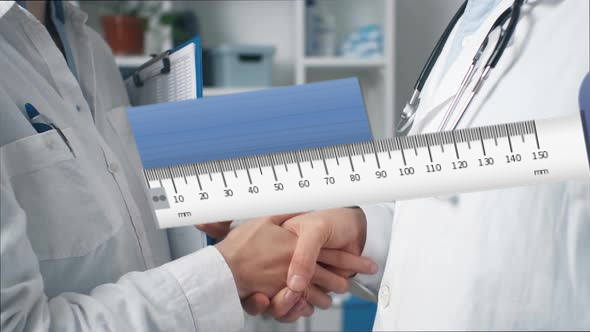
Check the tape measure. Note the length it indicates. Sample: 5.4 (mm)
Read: 90 (mm)
